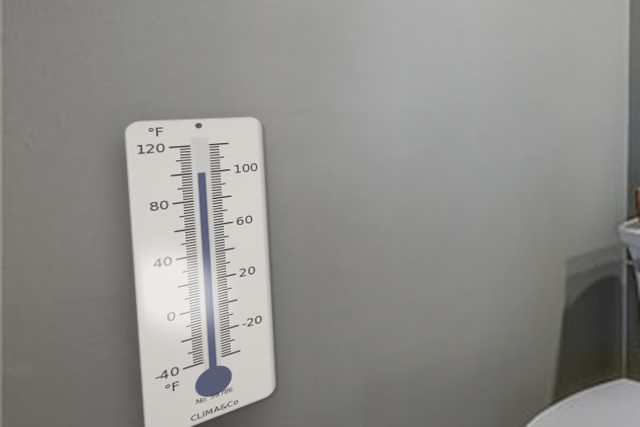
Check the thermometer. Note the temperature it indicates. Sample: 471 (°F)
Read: 100 (°F)
